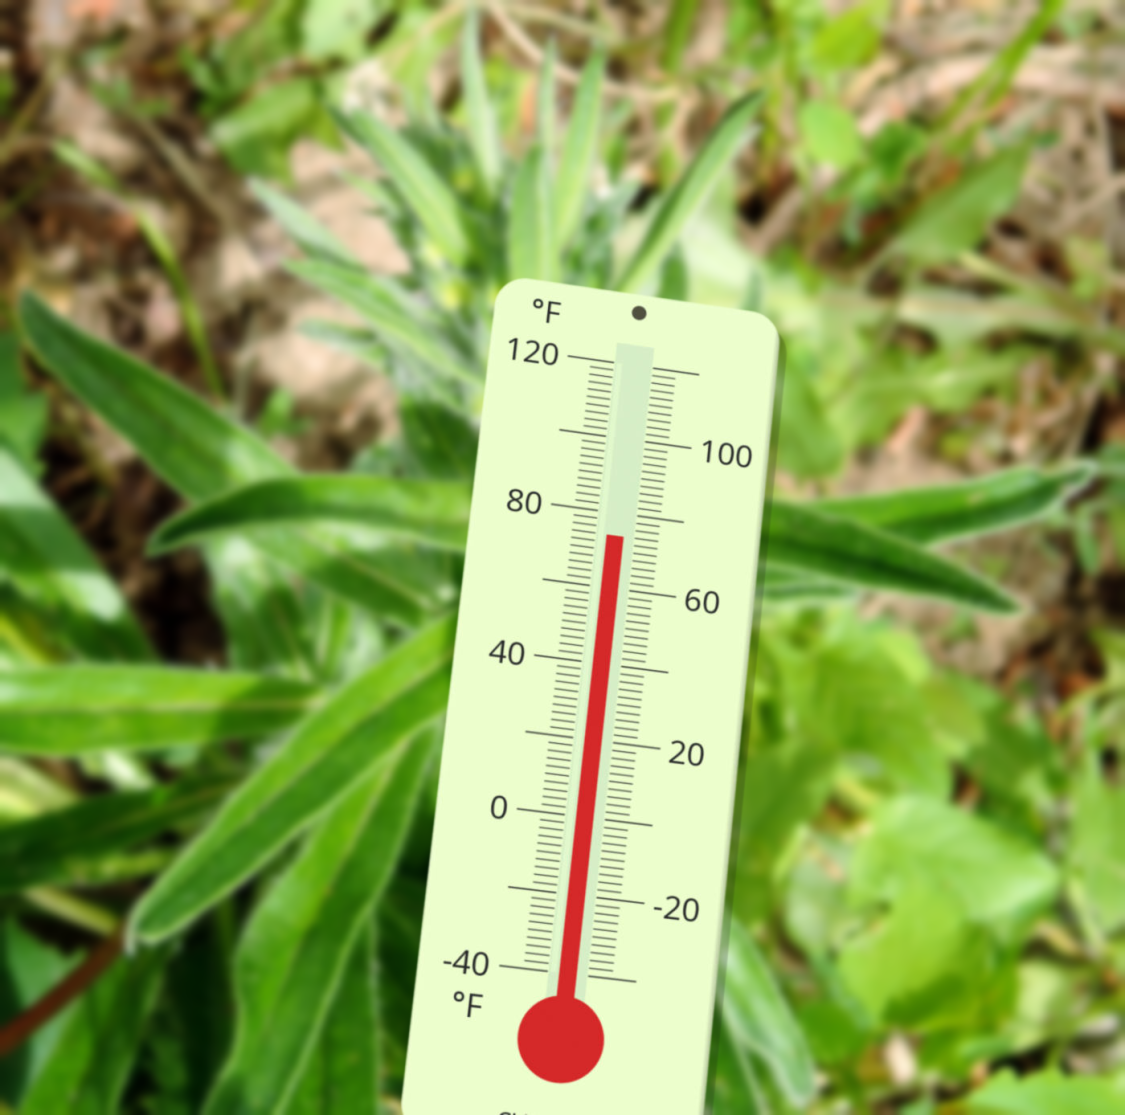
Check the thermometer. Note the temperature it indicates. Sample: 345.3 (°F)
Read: 74 (°F)
